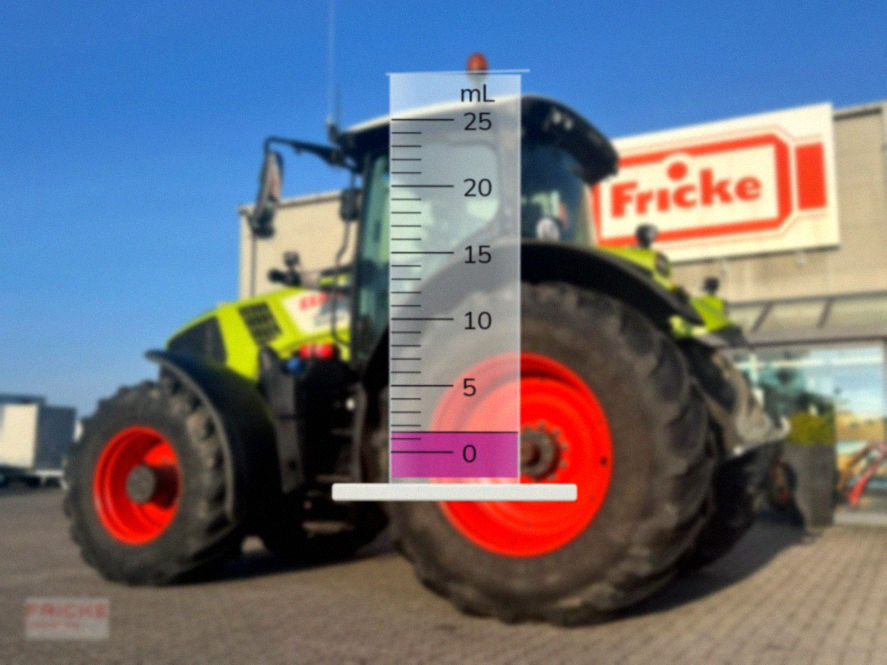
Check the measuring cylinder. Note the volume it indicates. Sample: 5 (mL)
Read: 1.5 (mL)
